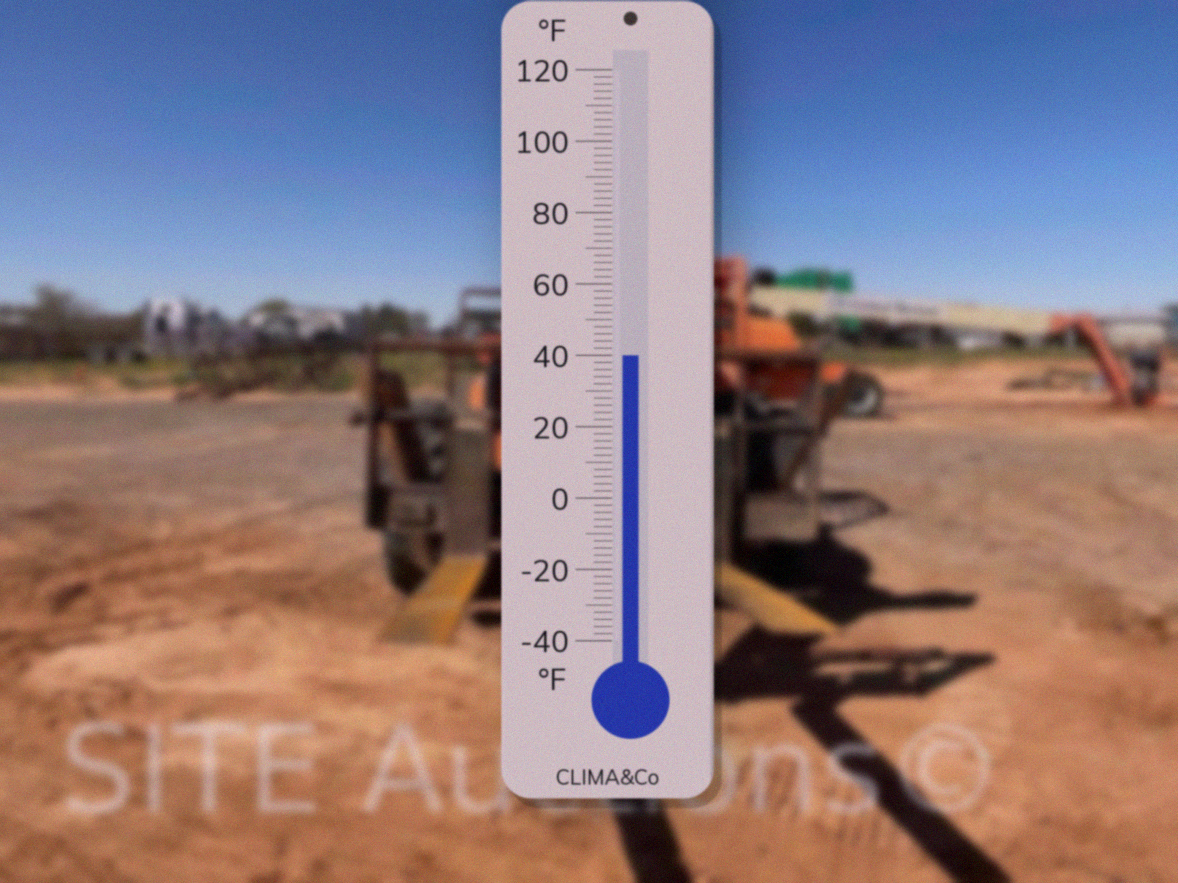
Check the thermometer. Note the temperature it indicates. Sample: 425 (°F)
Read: 40 (°F)
